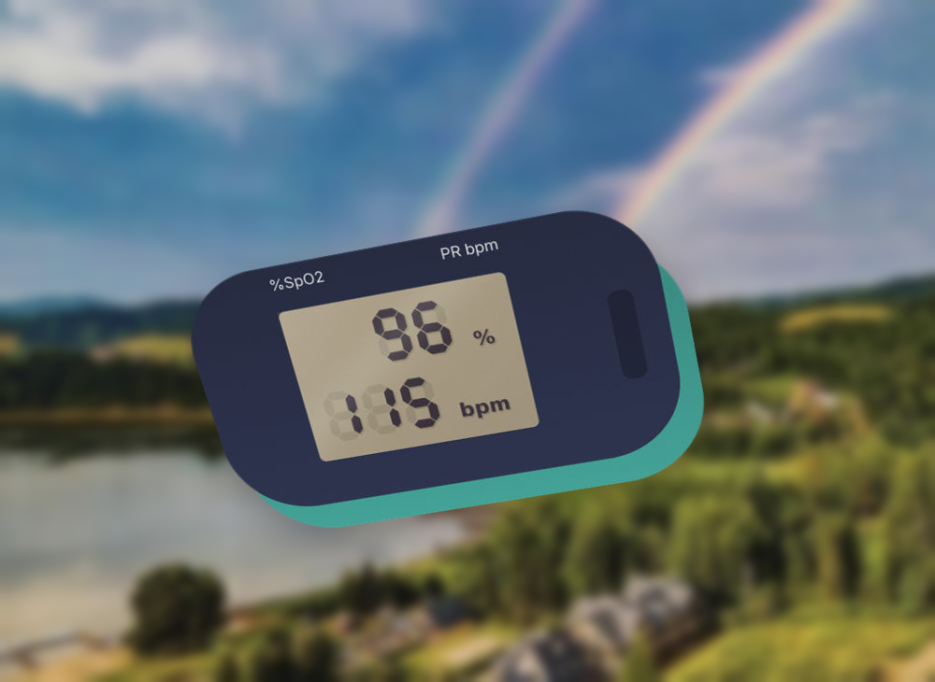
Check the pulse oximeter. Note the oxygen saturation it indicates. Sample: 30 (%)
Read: 96 (%)
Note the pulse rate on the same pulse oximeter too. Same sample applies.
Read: 115 (bpm)
